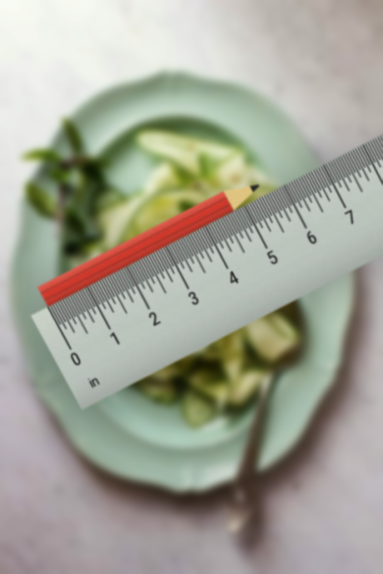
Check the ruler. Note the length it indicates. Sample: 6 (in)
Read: 5.5 (in)
